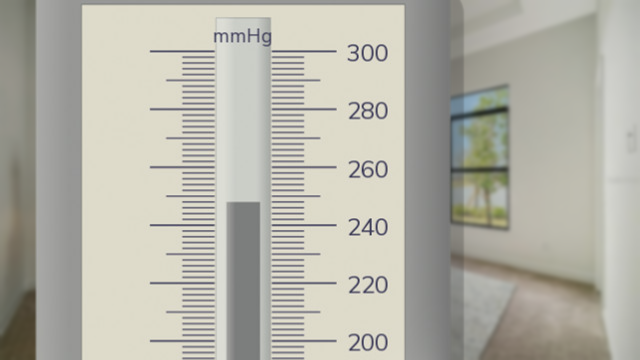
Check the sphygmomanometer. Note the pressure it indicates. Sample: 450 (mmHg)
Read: 248 (mmHg)
